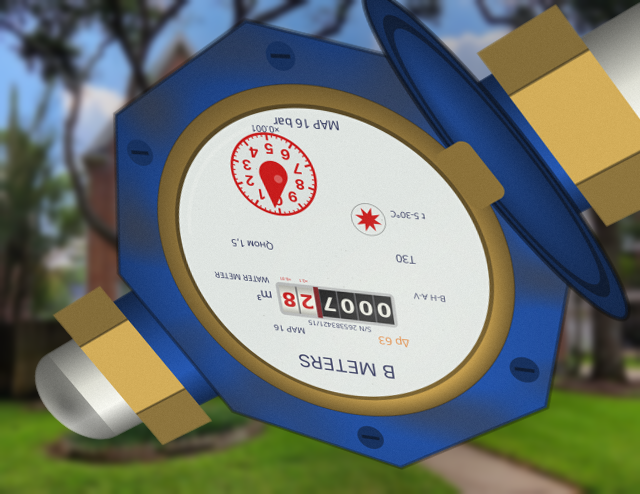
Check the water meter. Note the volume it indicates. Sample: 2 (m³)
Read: 7.280 (m³)
